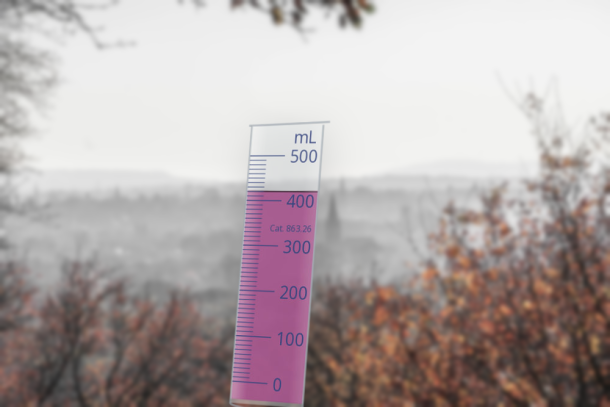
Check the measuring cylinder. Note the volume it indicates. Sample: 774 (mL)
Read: 420 (mL)
